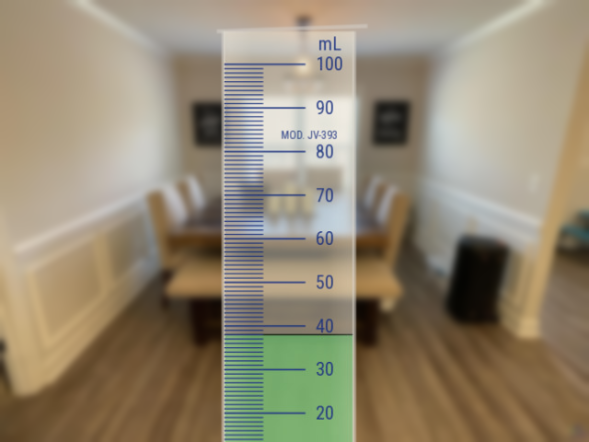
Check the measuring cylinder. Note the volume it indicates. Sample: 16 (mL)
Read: 38 (mL)
